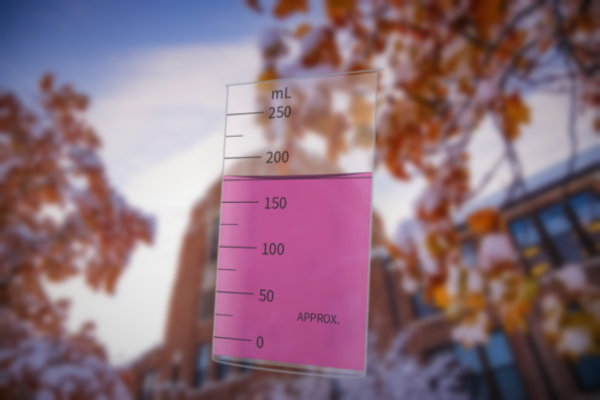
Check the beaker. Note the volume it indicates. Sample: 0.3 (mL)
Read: 175 (mL)
